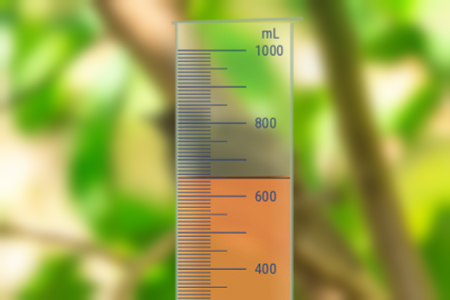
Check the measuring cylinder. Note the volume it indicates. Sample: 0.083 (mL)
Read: 650 (mL)
